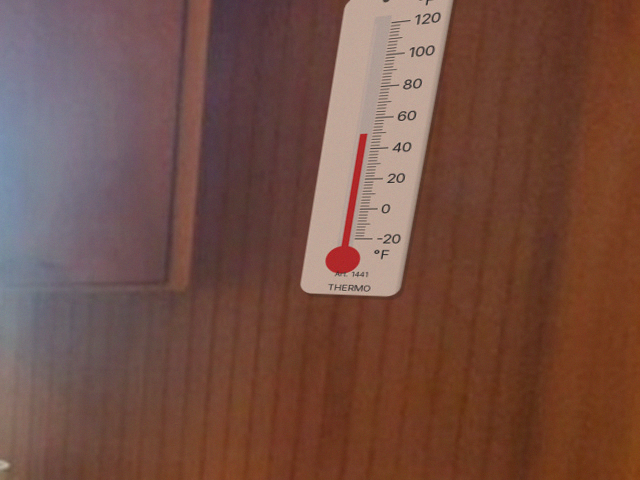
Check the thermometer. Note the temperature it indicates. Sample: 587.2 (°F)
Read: 50 (°F)
